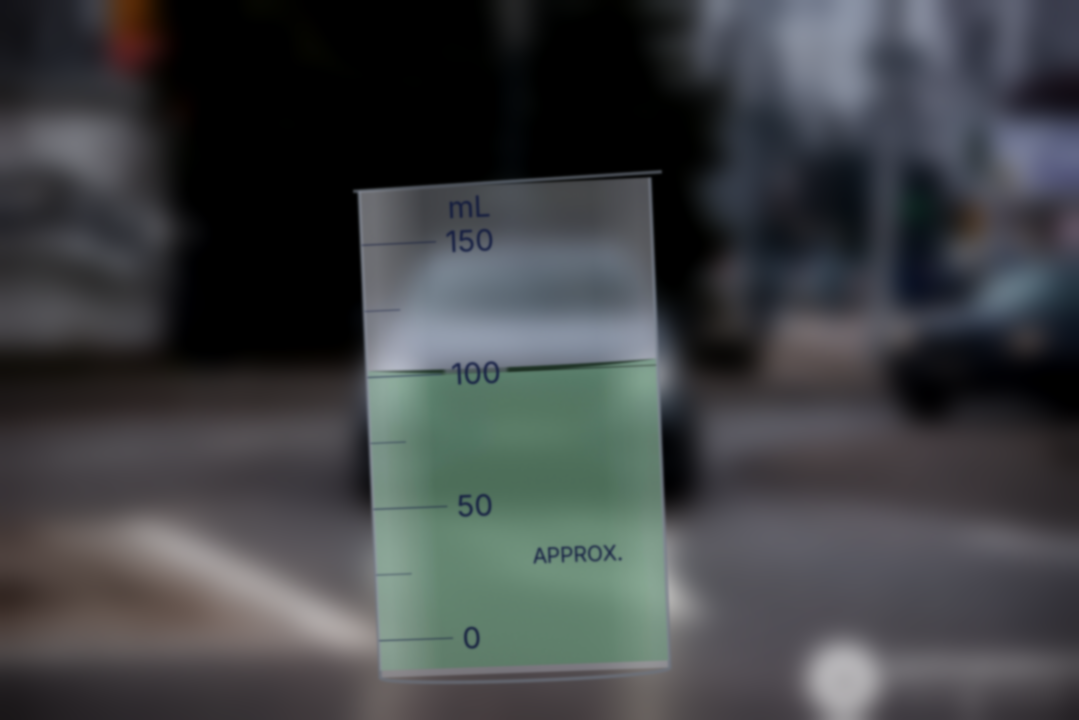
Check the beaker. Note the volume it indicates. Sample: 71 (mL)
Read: 100 (mL)
